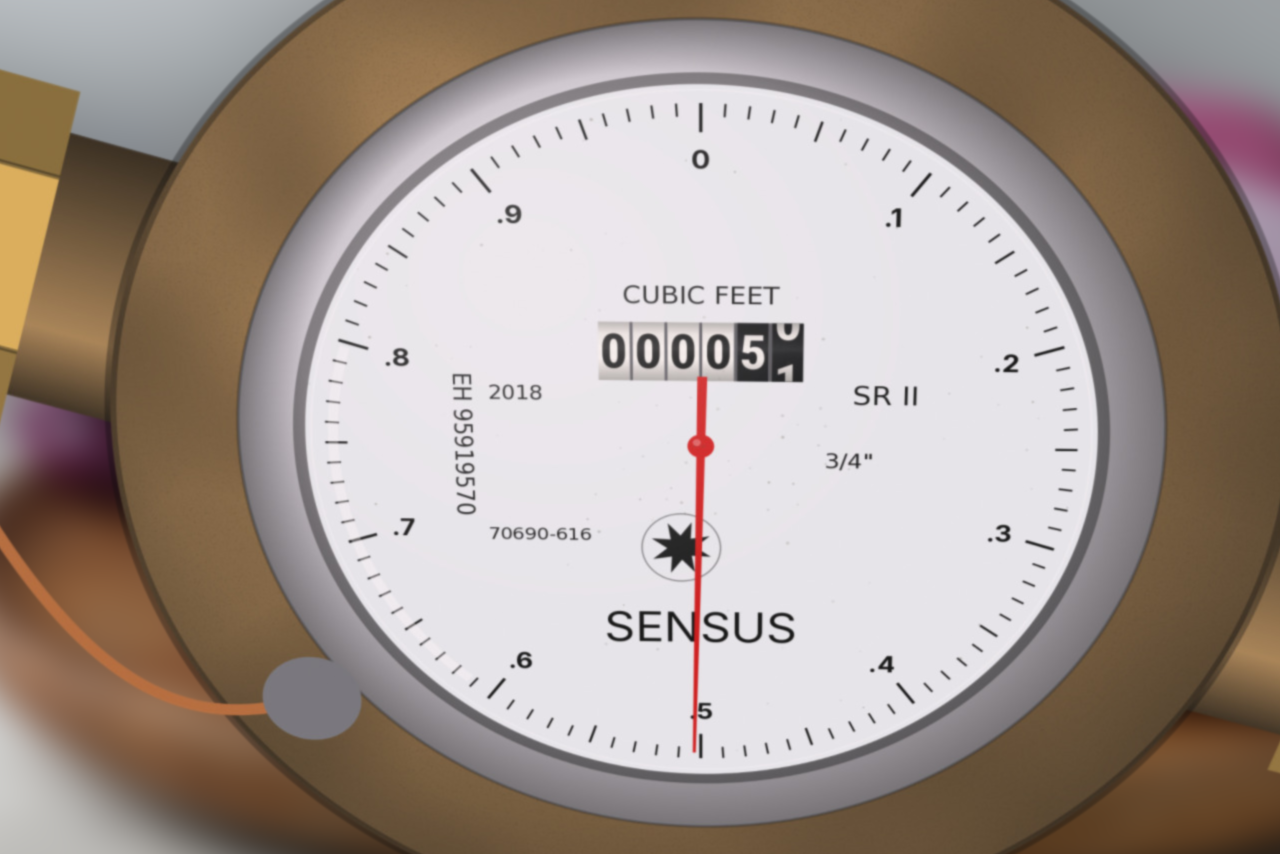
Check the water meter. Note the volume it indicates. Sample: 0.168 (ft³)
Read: 50.50 (ft³)
